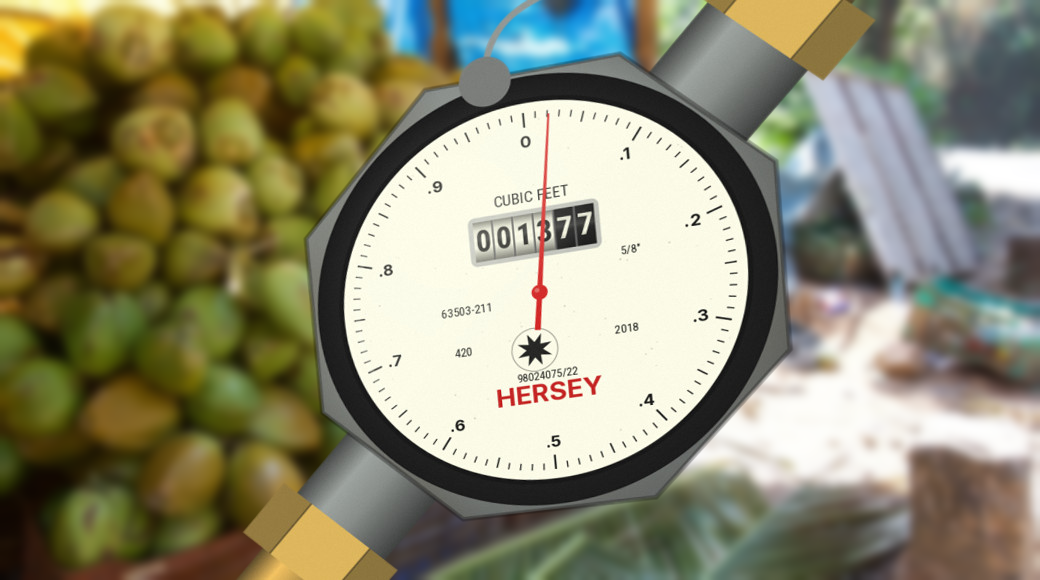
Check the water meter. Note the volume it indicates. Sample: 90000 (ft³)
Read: 1377.02 (ft³)
